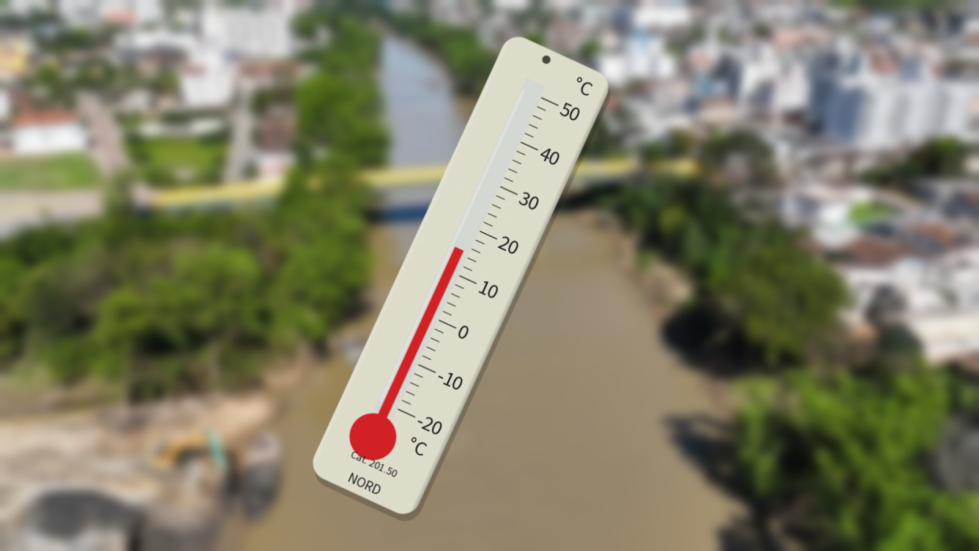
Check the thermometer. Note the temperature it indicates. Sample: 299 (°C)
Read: 15 (°C)
